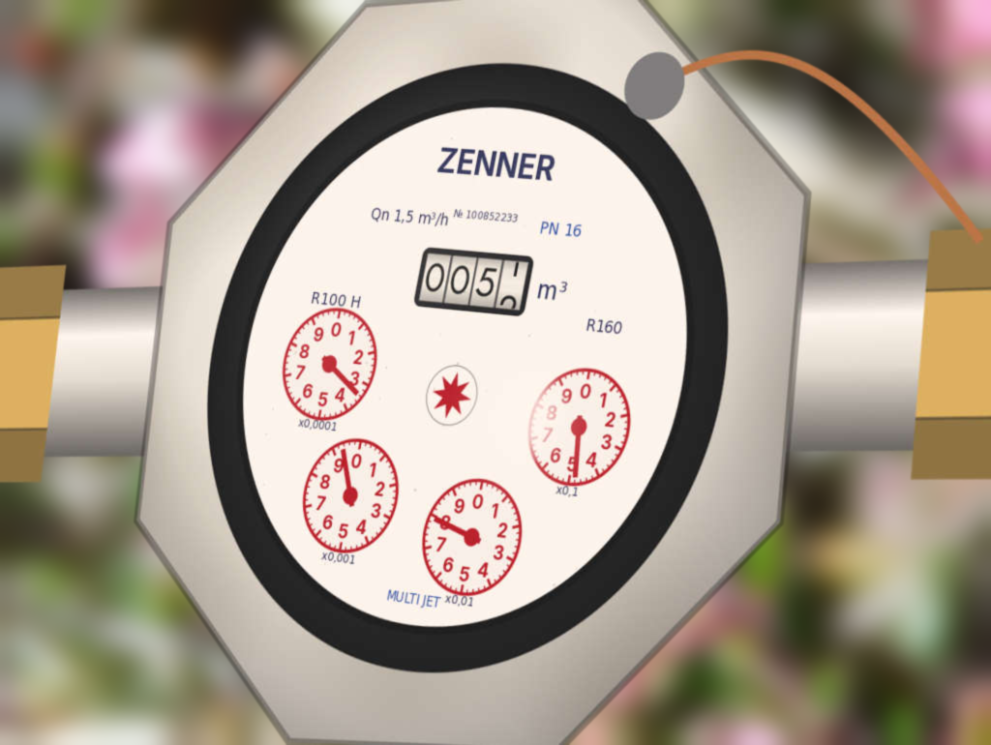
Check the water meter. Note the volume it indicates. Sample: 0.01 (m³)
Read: 51.4793 (m³)
